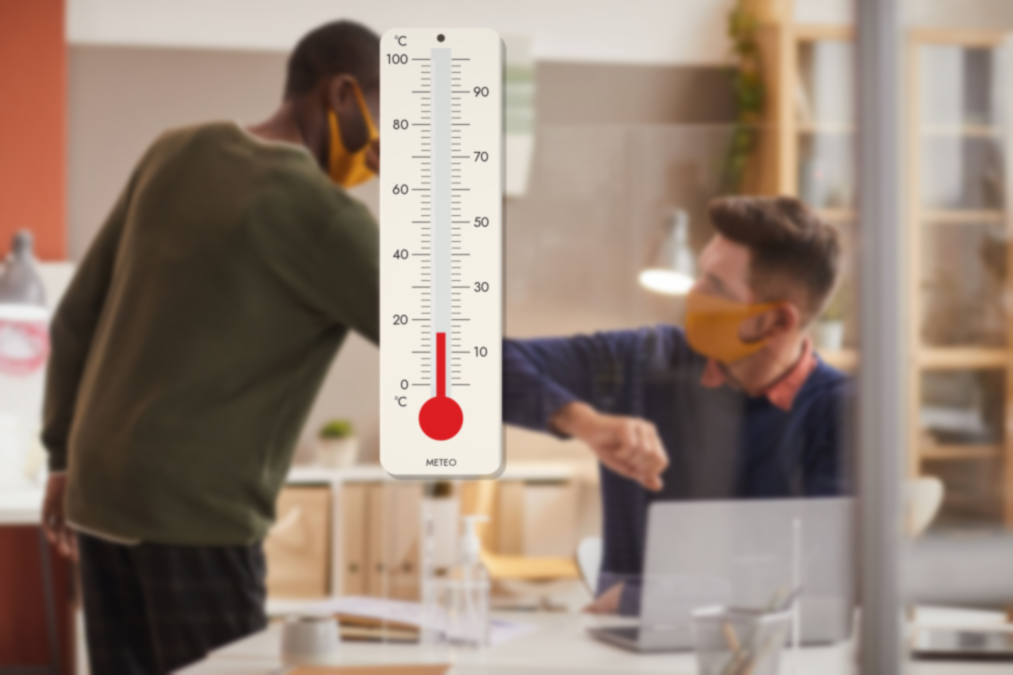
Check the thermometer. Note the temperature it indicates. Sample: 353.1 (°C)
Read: 16 (°C)
